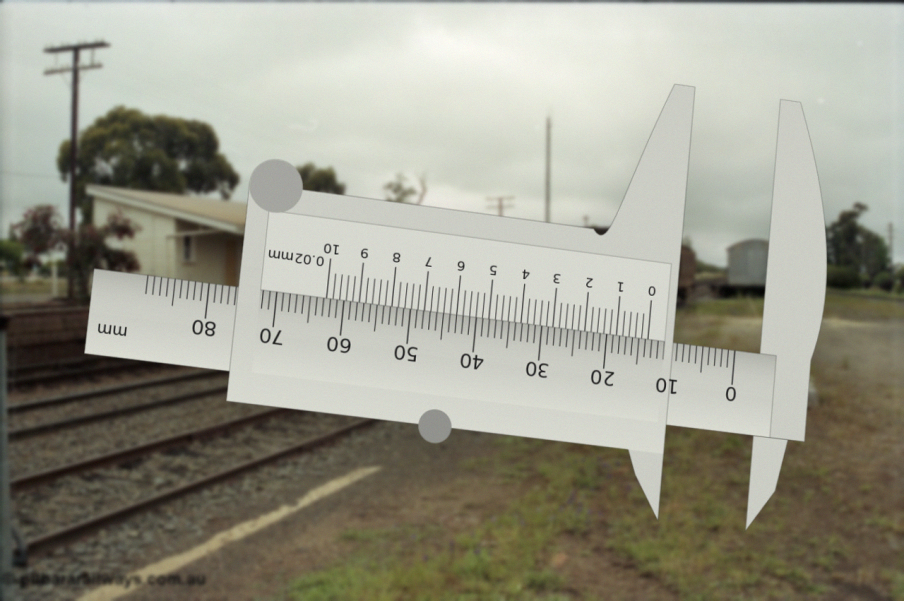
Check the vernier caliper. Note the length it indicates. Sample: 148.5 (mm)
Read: 13.6 (mm)
